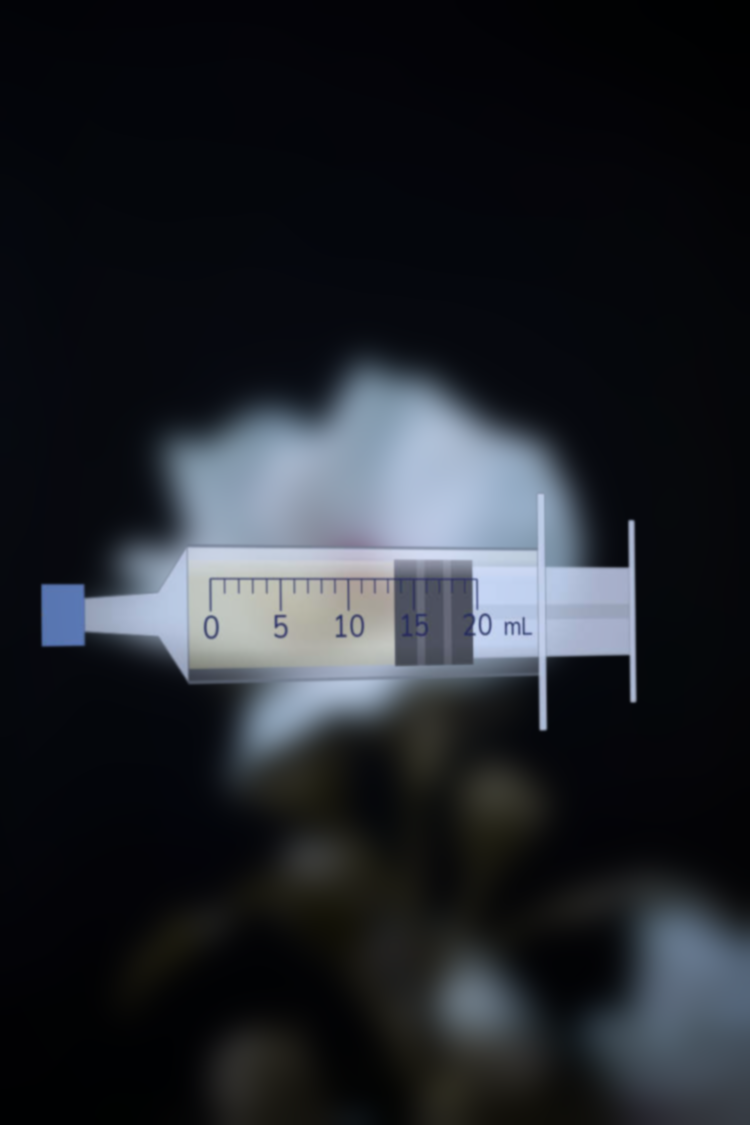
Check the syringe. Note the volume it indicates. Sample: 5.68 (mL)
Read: 13.5 (mL)
